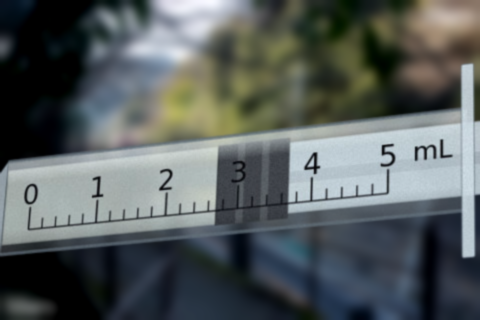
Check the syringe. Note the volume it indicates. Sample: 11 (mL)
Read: 2.7 (mL)
